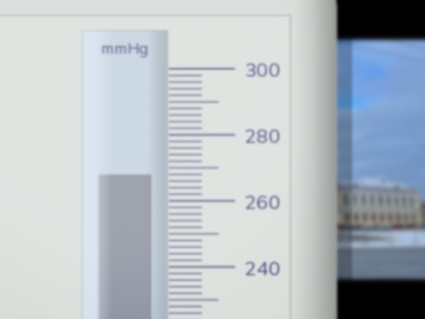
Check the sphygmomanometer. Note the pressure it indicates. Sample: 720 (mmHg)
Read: 268 (mmHg)
